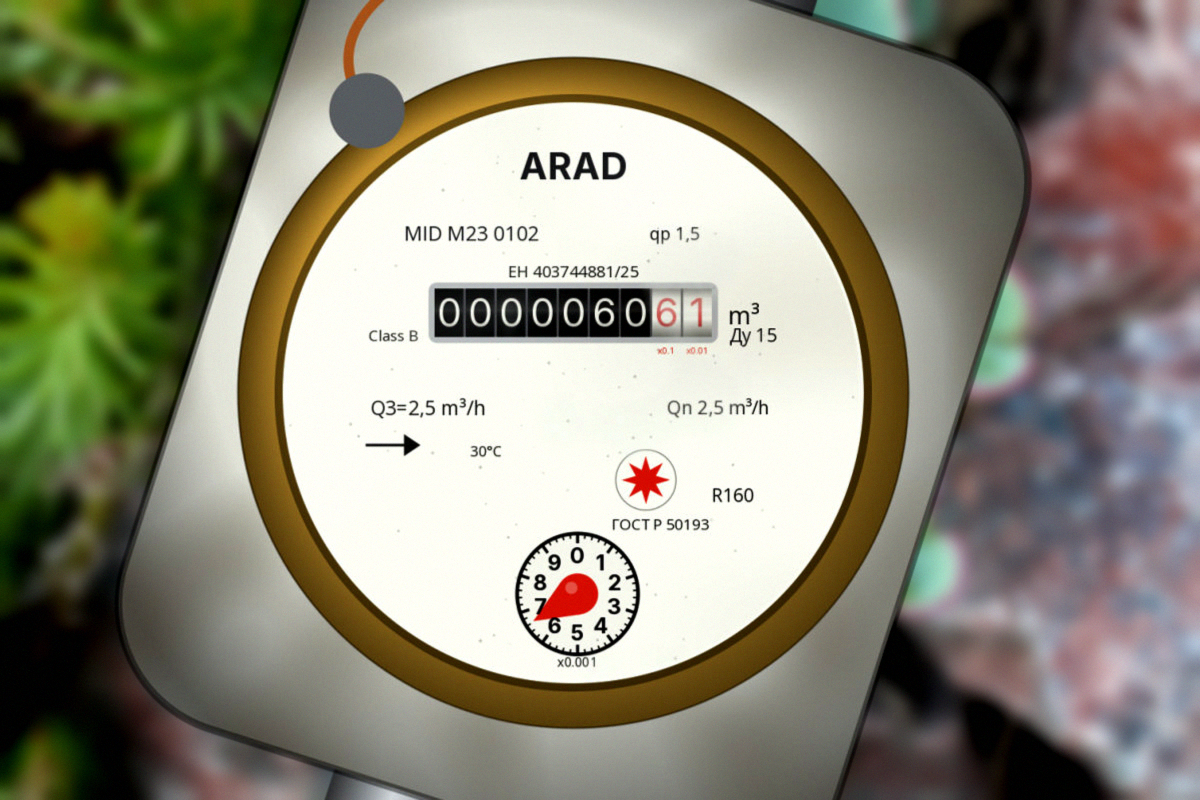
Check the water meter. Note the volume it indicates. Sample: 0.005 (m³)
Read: 60.616 (m³)
